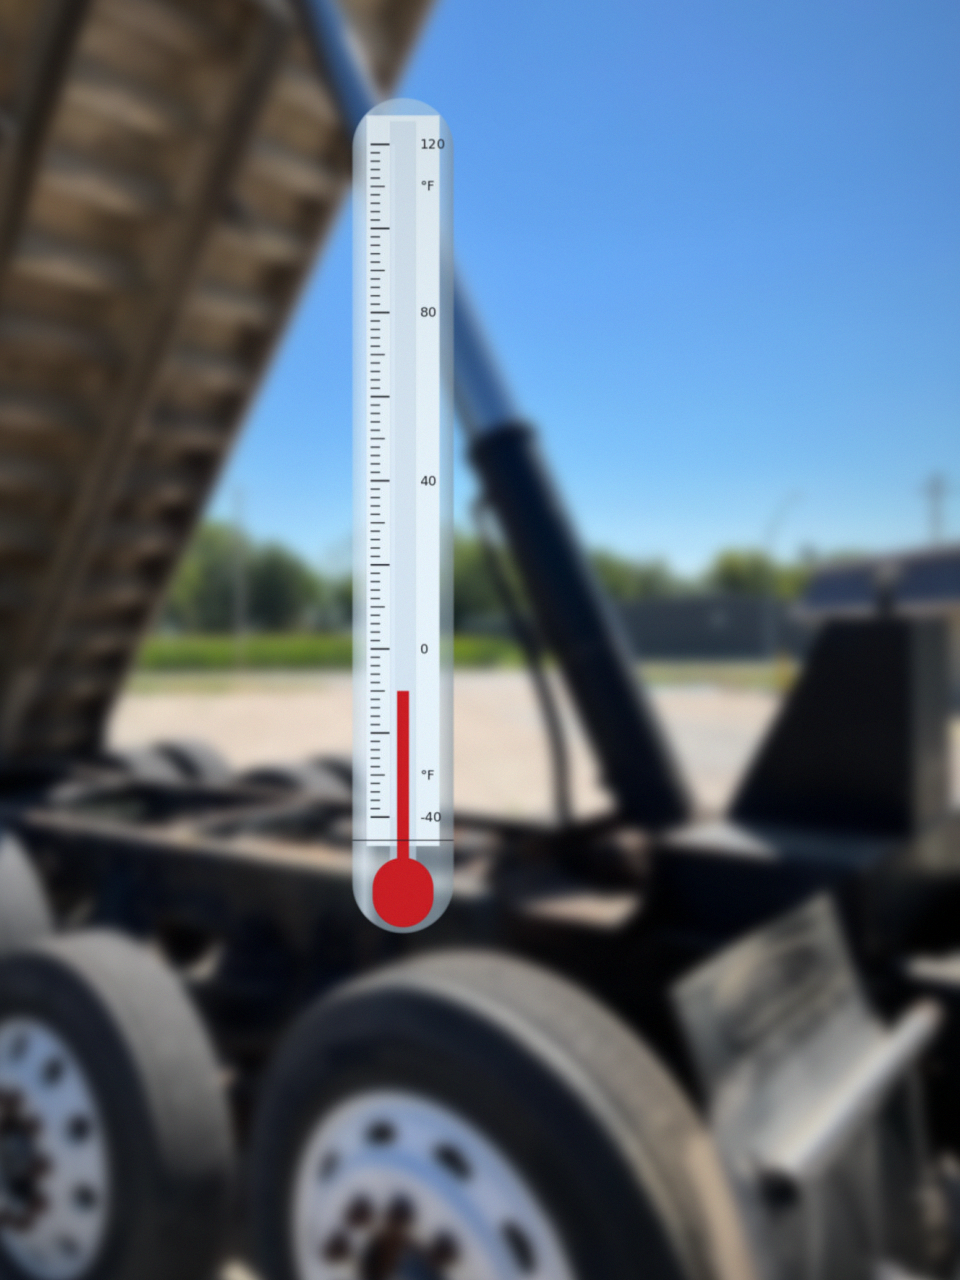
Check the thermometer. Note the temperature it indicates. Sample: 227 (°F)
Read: -10 (°F)
